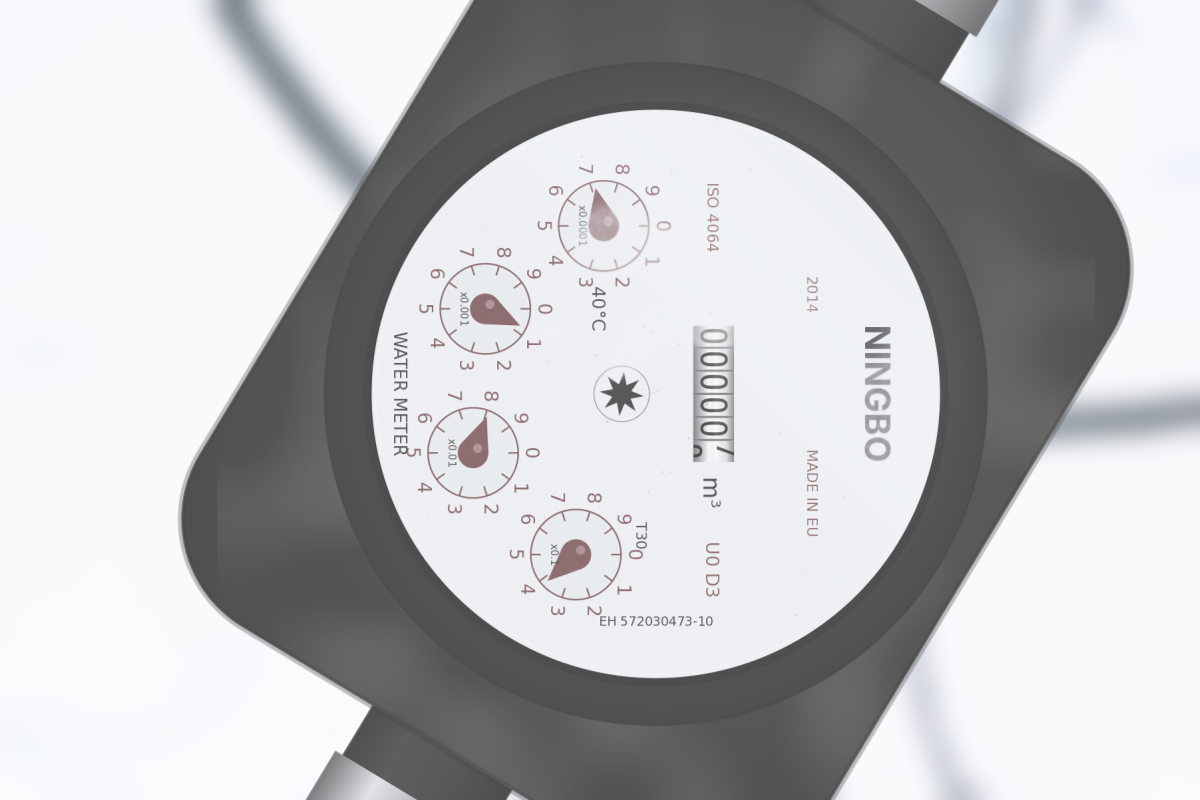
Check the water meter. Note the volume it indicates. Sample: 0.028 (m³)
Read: 7.3807 (m³)
